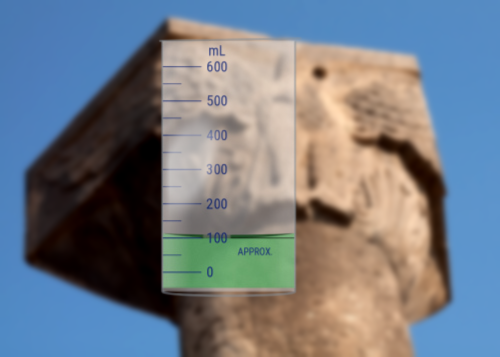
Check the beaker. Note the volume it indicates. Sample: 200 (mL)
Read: 100 (mL)
